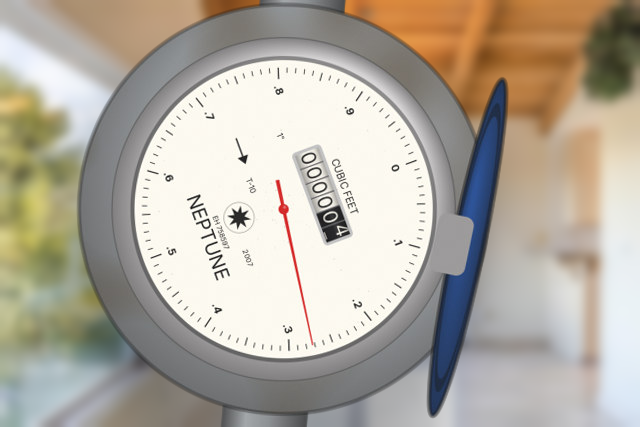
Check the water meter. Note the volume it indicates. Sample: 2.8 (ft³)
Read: 4.27 (ft³)
